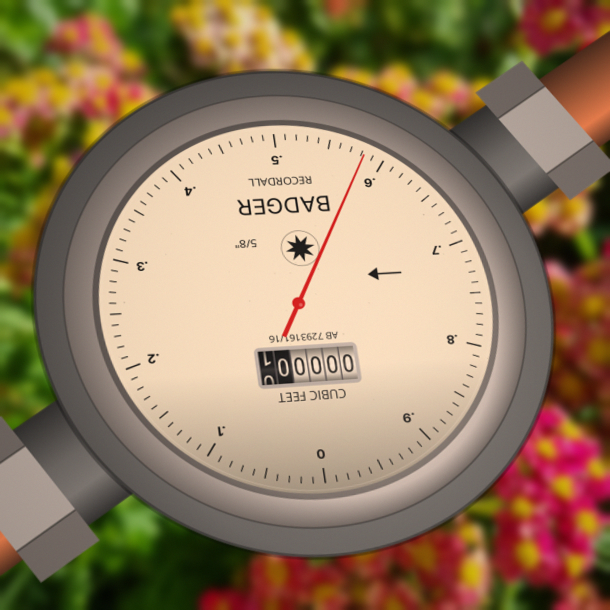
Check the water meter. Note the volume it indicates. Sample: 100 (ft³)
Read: 0.58 (ft³)
